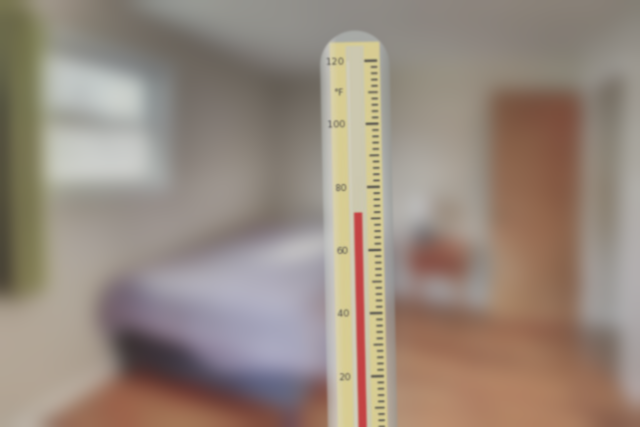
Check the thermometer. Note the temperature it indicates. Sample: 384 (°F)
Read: 72 (°F)
